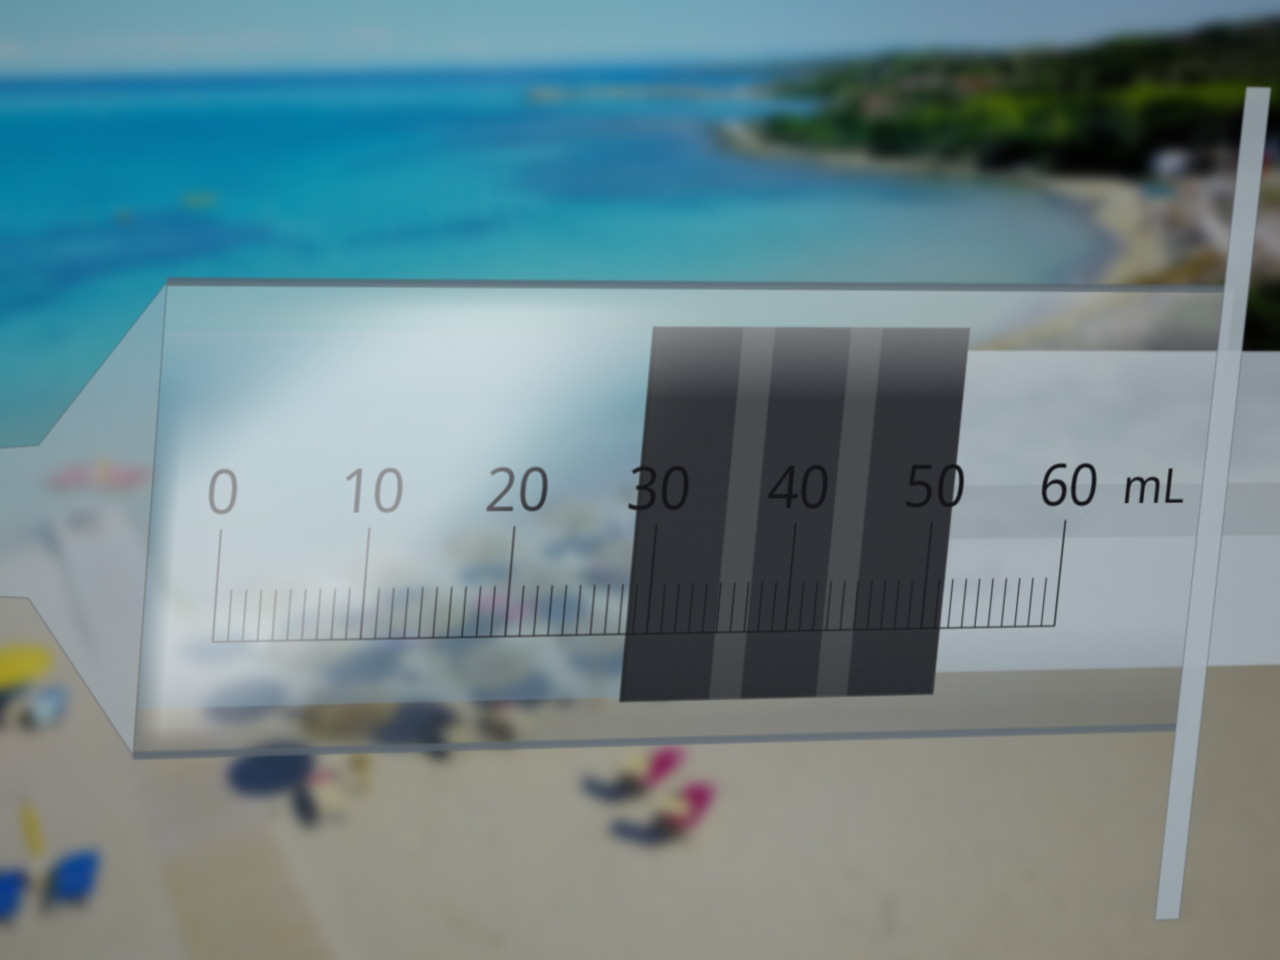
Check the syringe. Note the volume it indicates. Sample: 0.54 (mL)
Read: 28.5 (mL)
